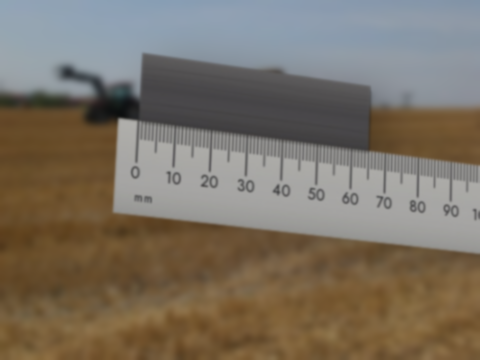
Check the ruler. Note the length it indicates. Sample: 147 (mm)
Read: 65 (mm)
